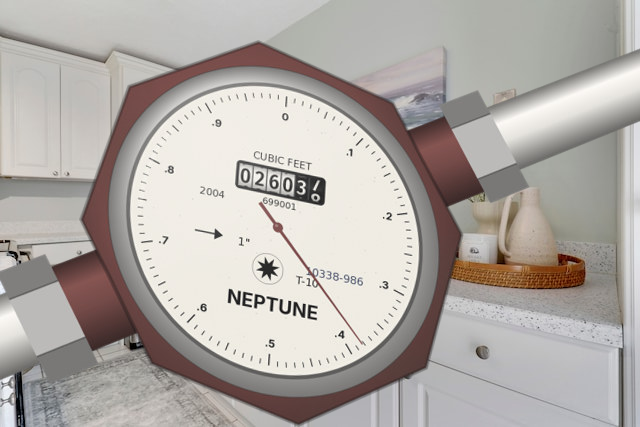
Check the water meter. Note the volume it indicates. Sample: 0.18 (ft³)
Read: 26037.38 (ft³)
